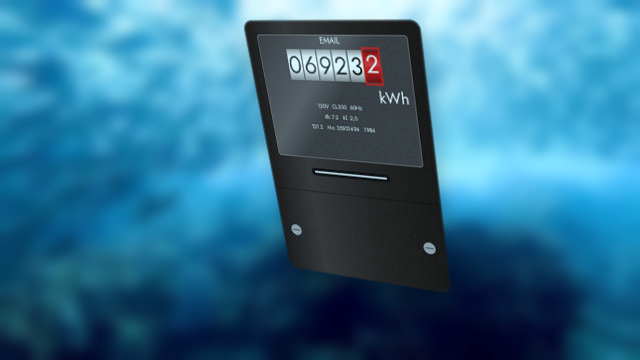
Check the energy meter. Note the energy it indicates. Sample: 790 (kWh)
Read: 6923.2 (kWh)
